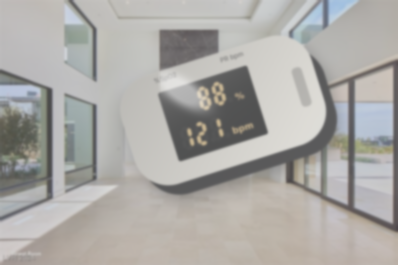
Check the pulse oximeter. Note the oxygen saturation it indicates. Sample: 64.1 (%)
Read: 88 (%)
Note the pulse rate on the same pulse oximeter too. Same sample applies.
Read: 121 (bpm)
